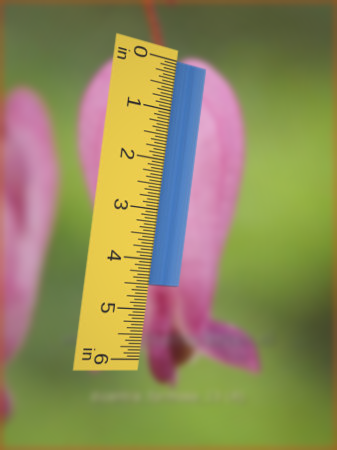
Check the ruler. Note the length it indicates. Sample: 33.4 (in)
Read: 4.5 (in)
